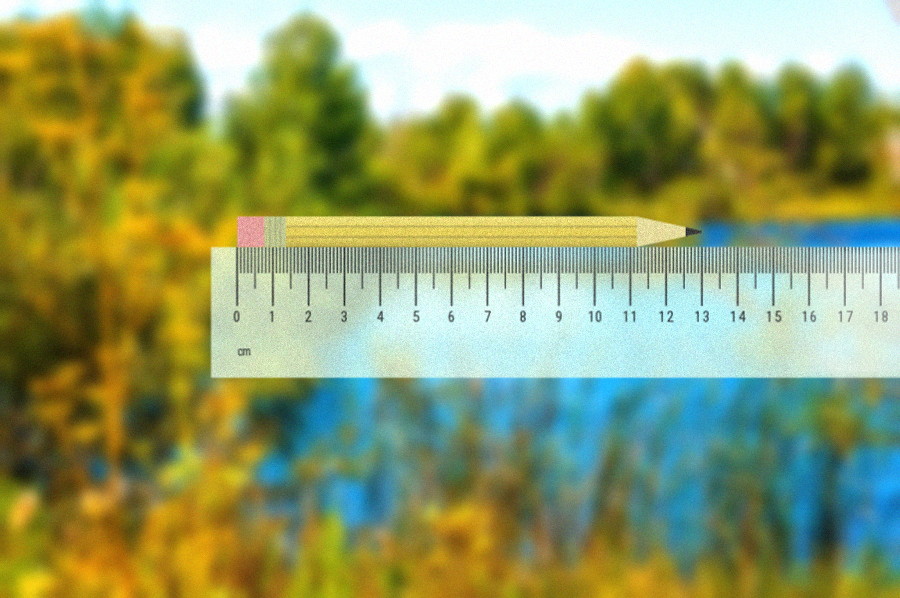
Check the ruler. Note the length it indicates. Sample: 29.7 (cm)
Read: 13 (cm)
